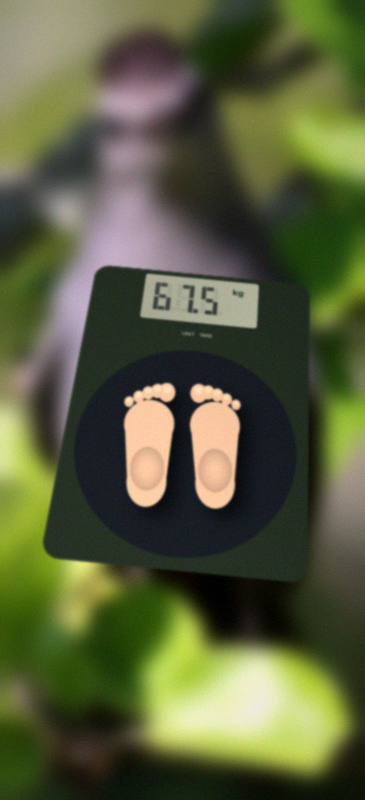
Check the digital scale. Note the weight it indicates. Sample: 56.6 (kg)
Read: 67.5 (kg)
